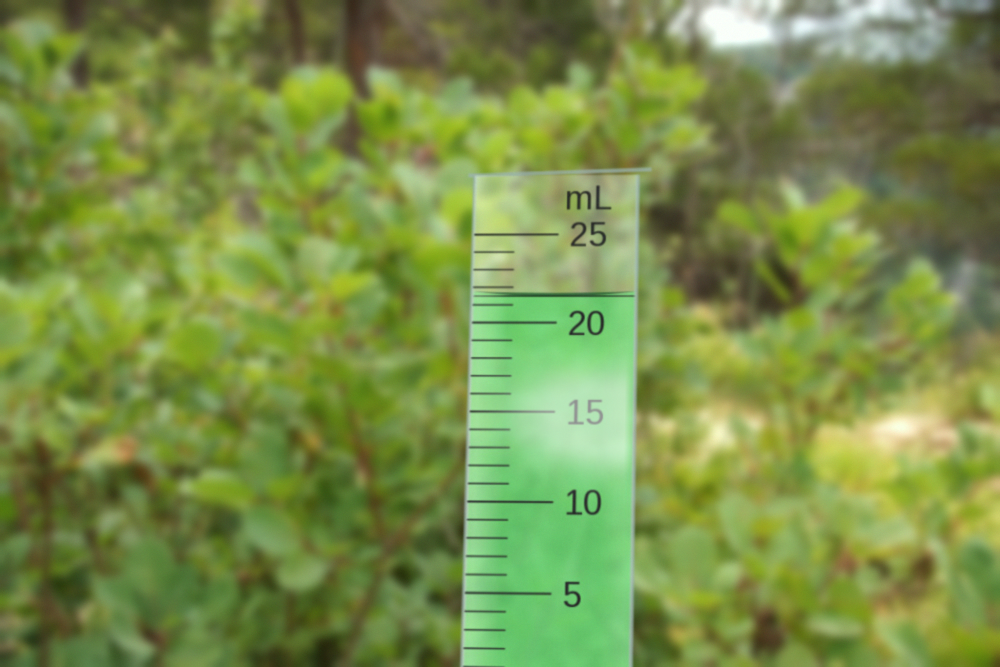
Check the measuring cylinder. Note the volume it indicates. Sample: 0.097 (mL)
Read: 21.5 (mL)
